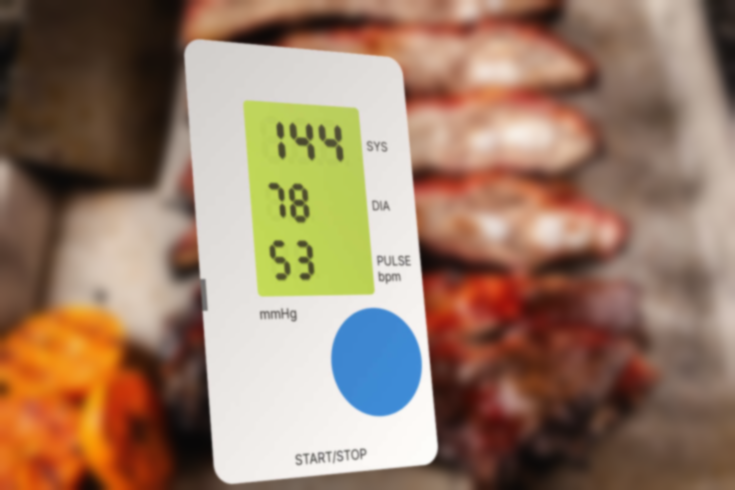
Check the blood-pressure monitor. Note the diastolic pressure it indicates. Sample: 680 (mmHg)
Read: 78 (mmHg)
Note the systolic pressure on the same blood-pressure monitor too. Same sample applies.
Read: 144 (mmHg)
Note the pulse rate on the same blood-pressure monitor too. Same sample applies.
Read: 53 (bpm)
